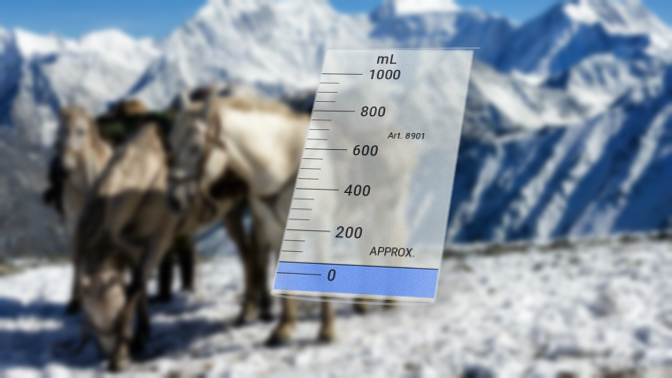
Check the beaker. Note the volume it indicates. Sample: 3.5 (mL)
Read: 50 (mL)
